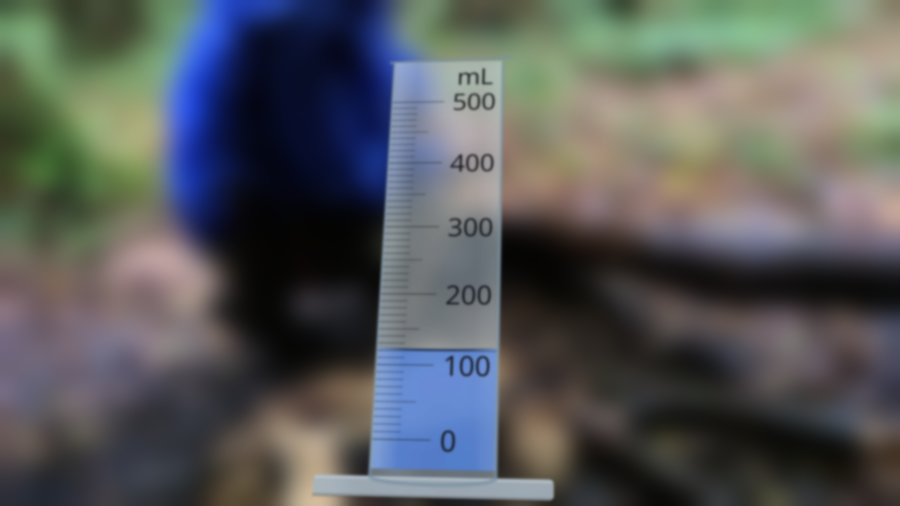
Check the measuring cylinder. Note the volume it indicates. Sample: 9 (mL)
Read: 120 (mL)
